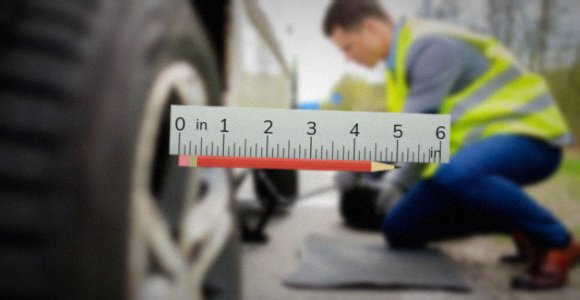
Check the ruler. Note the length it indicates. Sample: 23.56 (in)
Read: 5.125 (in)
